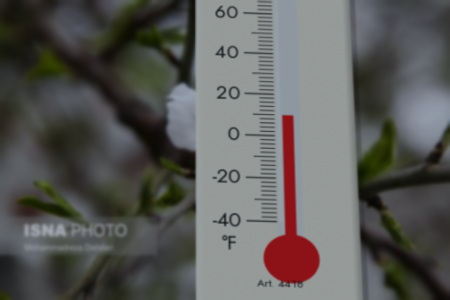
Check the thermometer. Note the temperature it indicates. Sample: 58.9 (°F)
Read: 10 (°F)
